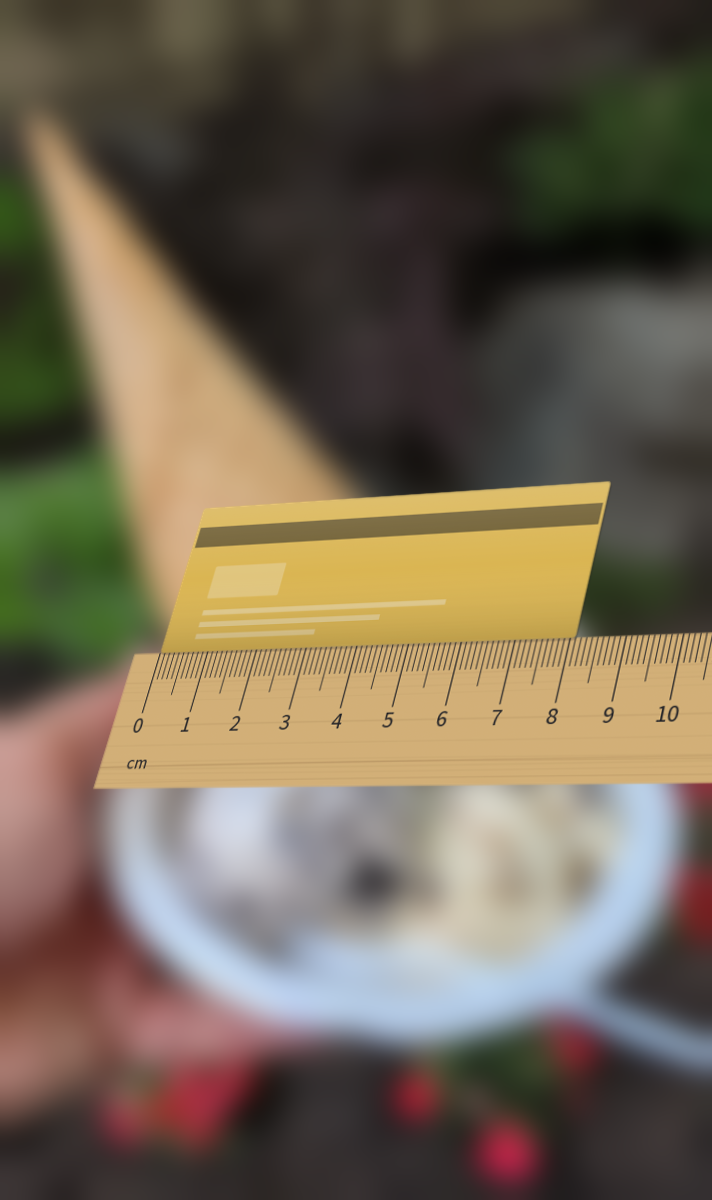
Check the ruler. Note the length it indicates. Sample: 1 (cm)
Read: 8.1 (cm)
